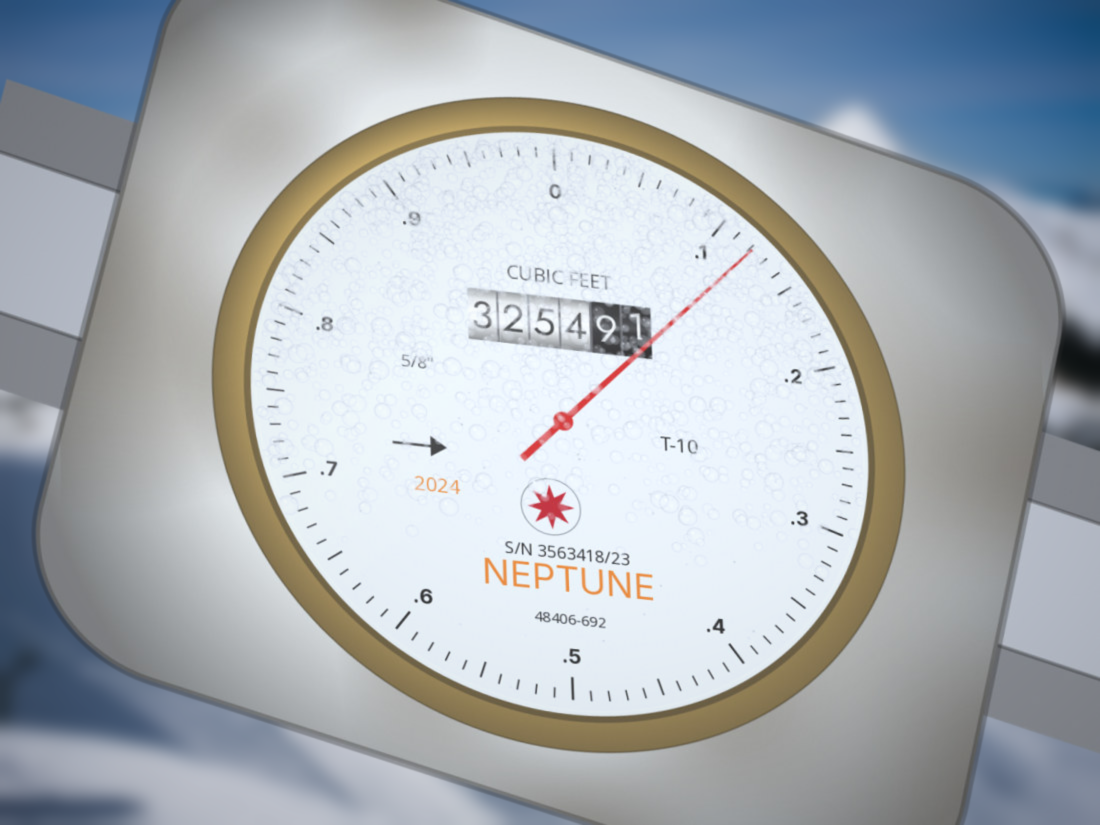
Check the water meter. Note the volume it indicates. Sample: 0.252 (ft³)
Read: 325491.12 (ft³)
